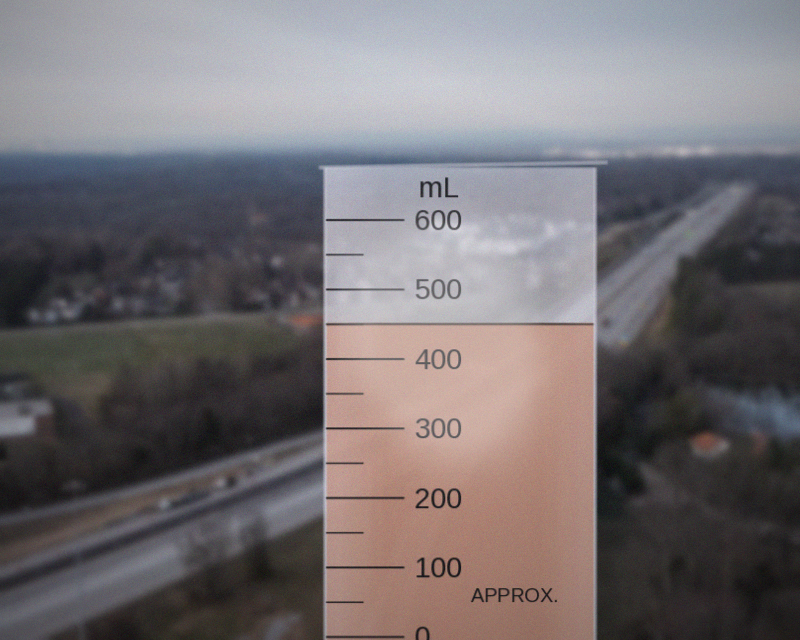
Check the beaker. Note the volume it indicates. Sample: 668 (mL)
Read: 450 (mL)
